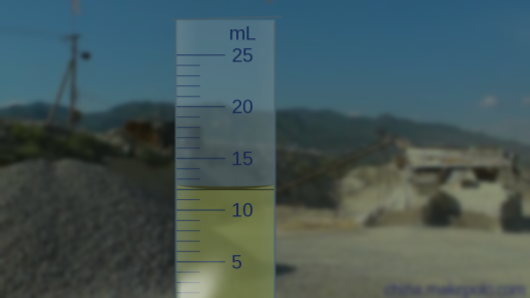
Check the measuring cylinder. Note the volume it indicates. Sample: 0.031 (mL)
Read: 12 (mL)
